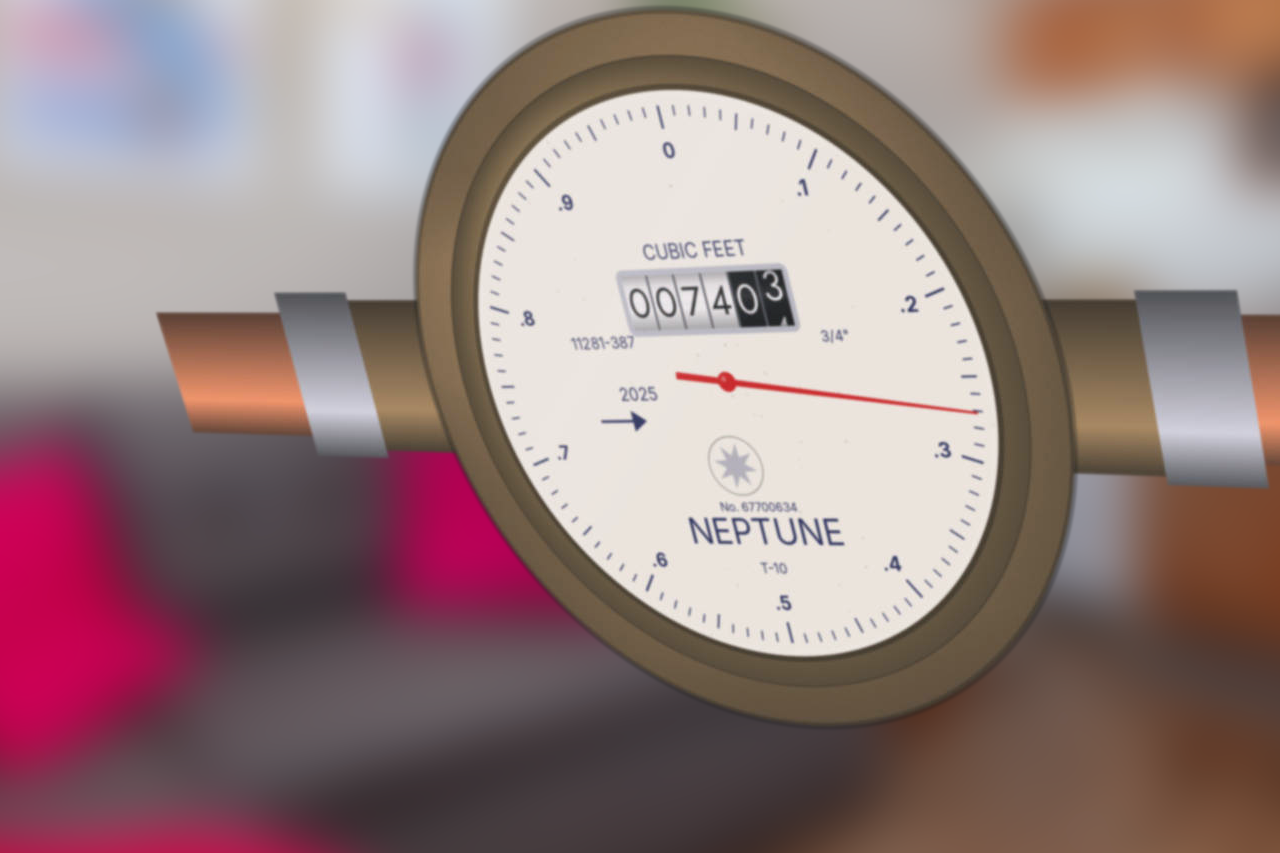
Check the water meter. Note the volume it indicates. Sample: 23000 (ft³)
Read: 7403.27 (ft³)
